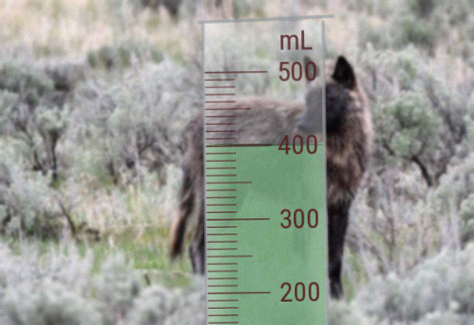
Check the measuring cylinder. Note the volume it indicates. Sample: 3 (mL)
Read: 400 (mL)
